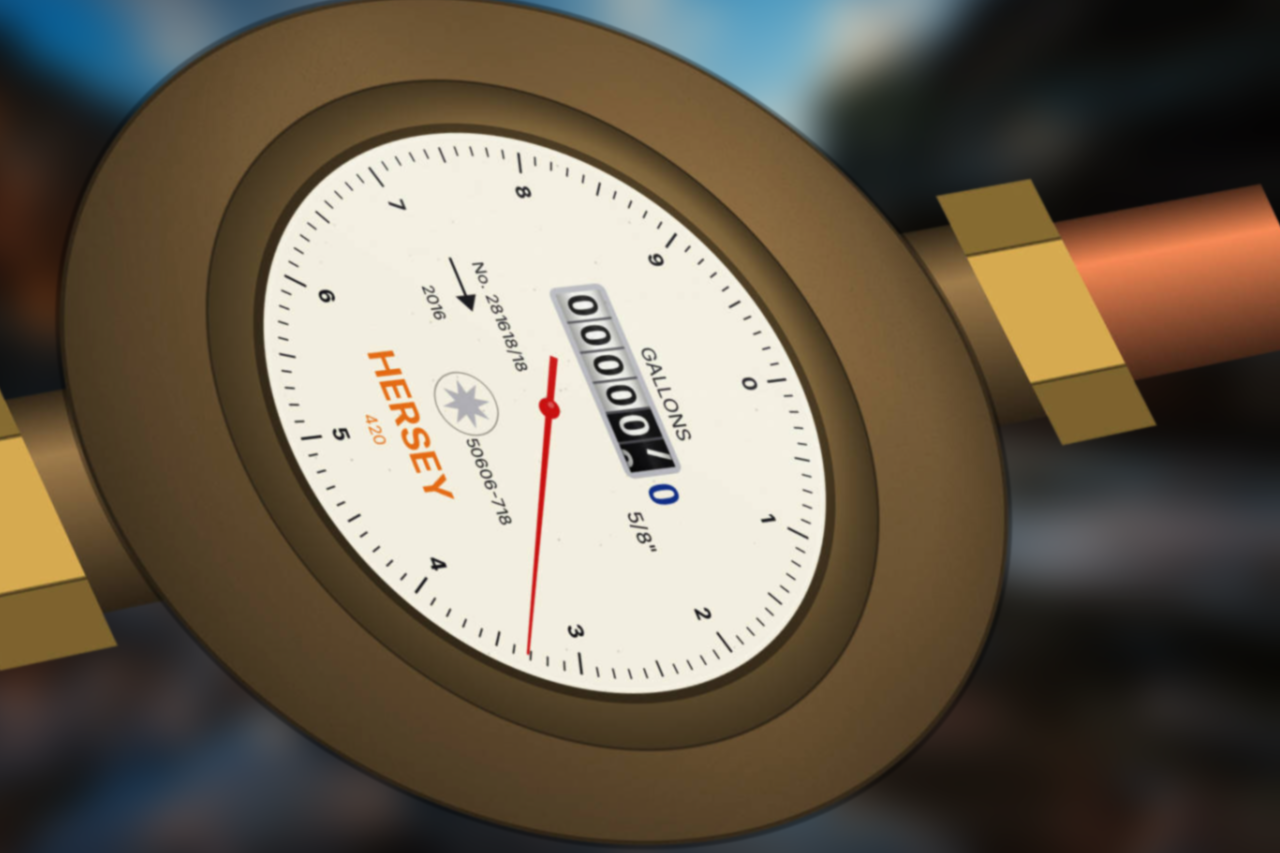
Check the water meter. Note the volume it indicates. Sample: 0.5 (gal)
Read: 73.3 (gal)
